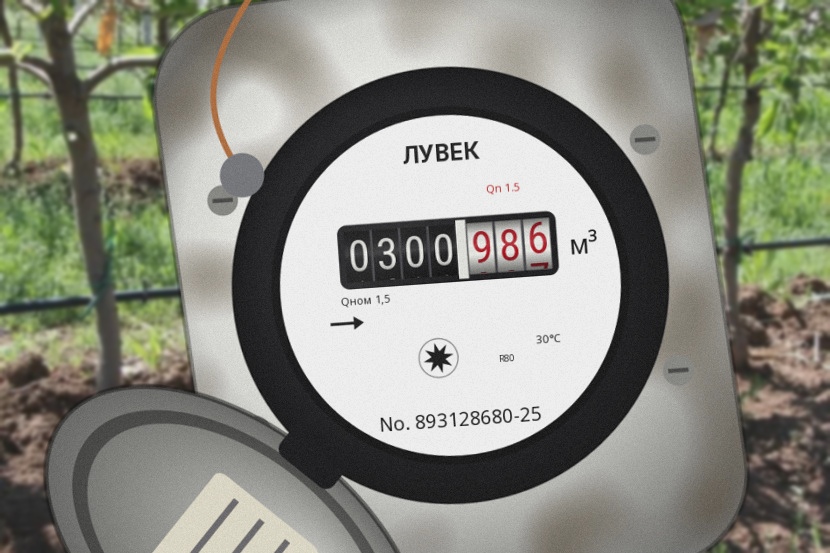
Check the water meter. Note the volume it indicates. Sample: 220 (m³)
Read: 300.986 (m³)
